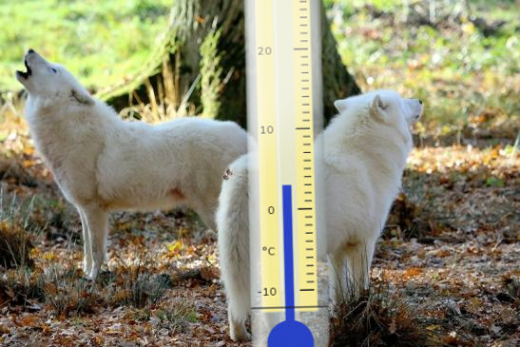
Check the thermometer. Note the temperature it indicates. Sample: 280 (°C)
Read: 3 (°C)
